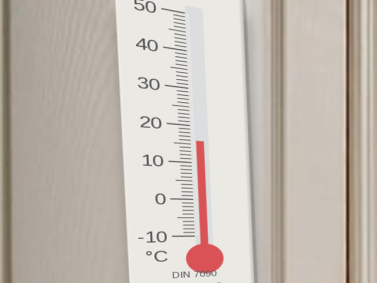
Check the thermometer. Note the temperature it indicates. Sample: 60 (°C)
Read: 16 (°C)
